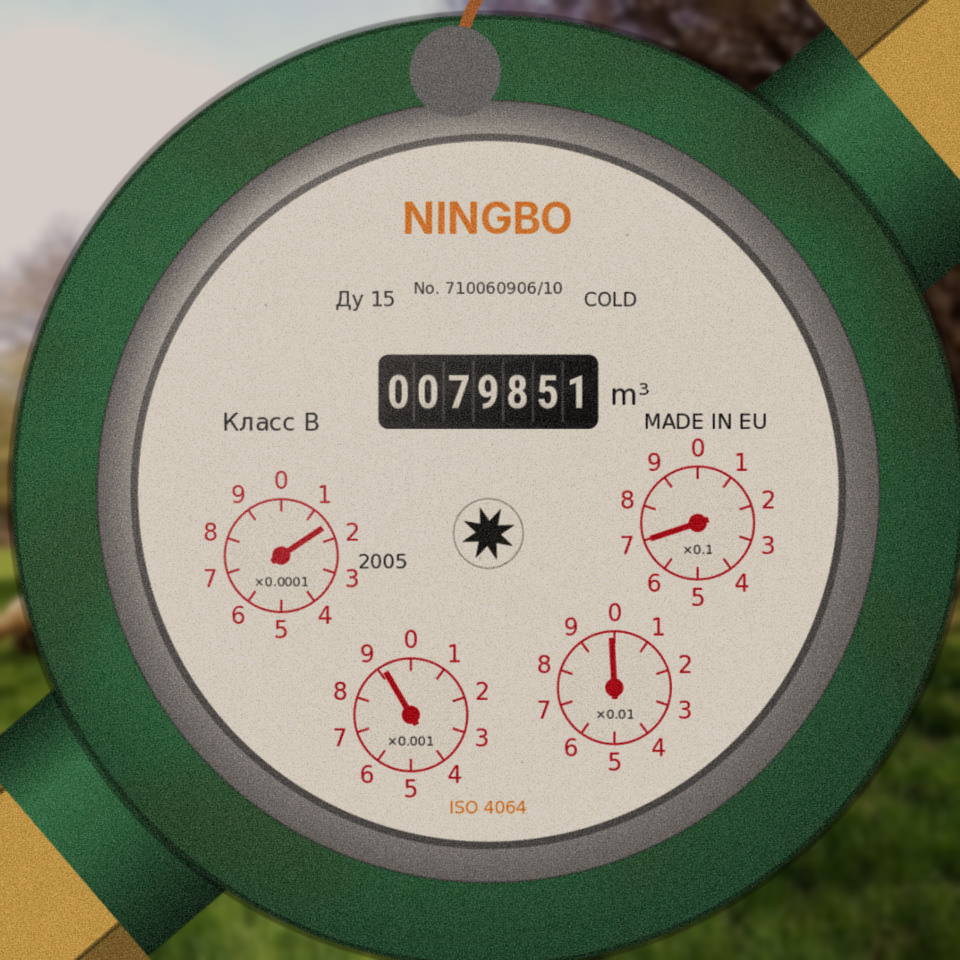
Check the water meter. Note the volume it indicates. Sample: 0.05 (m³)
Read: 79851.6991 (m³)
